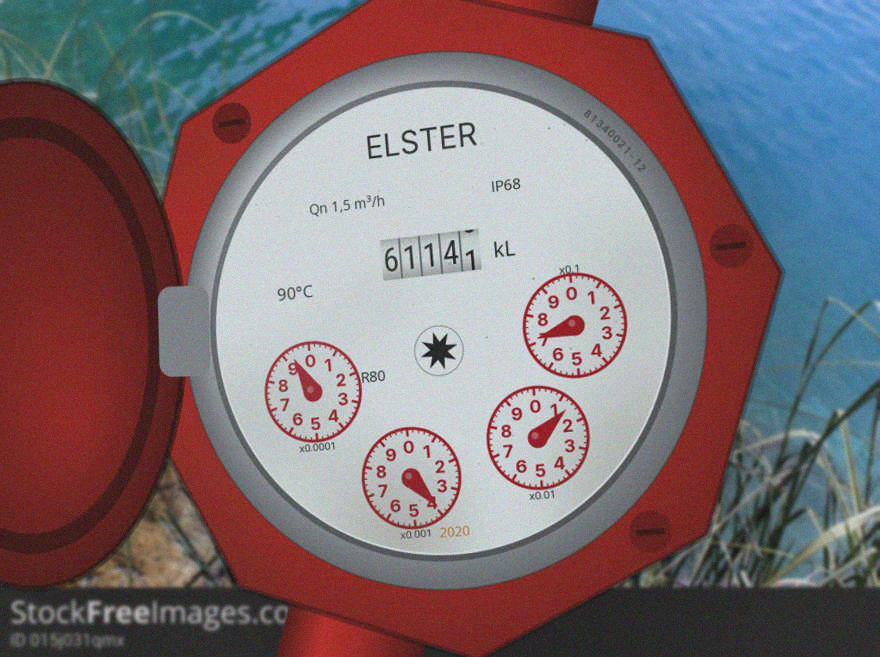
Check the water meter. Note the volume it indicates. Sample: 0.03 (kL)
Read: 61140.7139 (kL)
